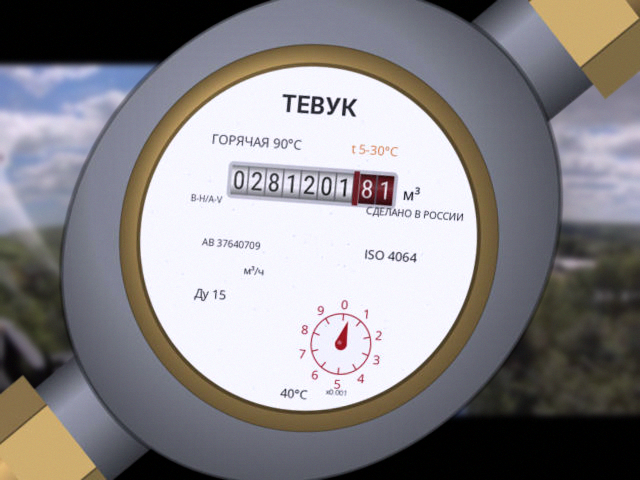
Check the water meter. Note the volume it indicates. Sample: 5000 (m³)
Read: 281201.810 (m³)
